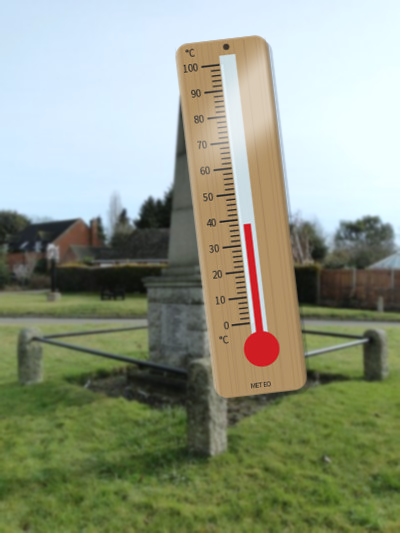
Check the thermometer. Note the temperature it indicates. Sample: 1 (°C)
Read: 38 (°C)
